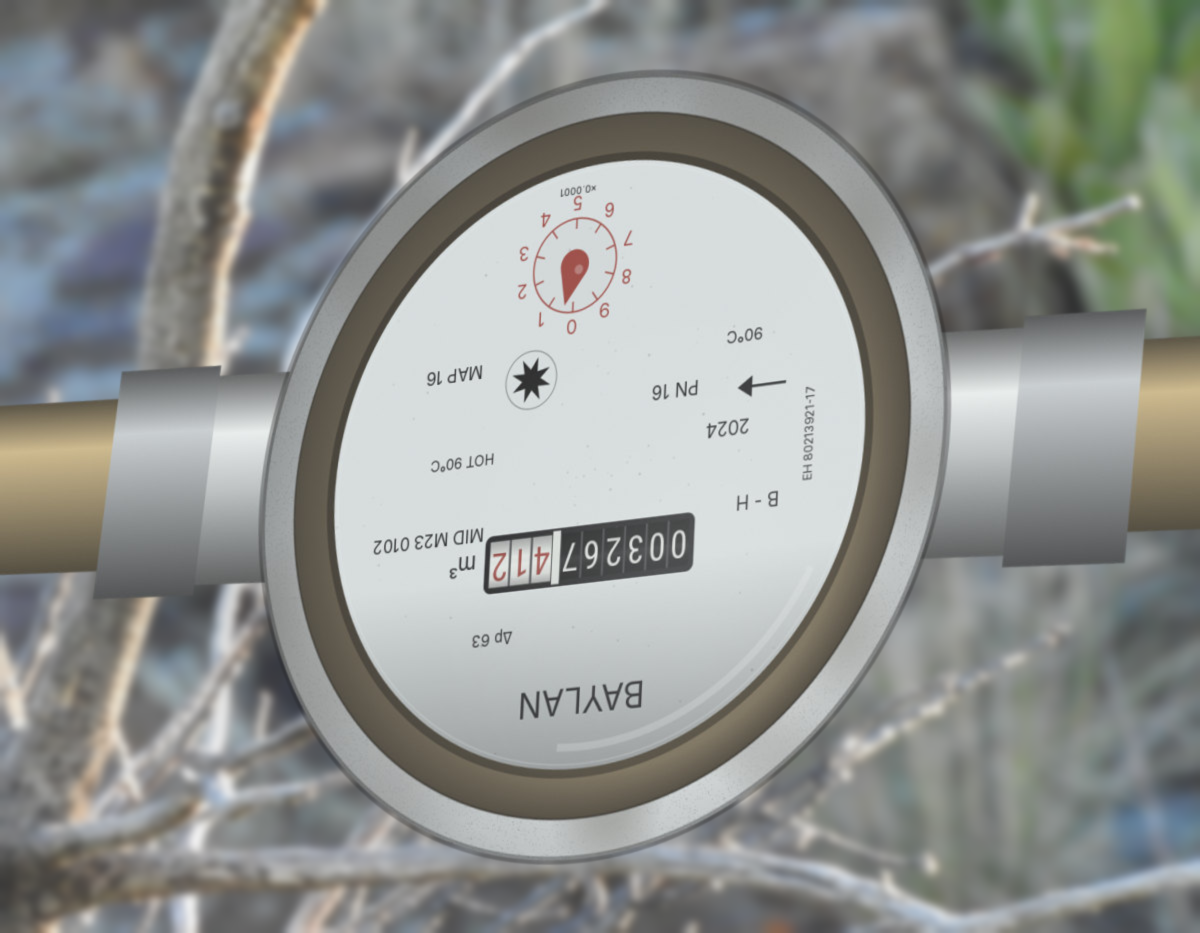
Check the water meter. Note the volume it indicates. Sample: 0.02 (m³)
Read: 3267.4120 (m³)
